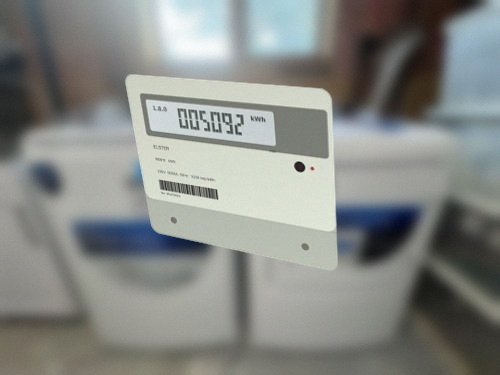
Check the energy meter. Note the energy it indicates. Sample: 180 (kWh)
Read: 5092 (kWh)
